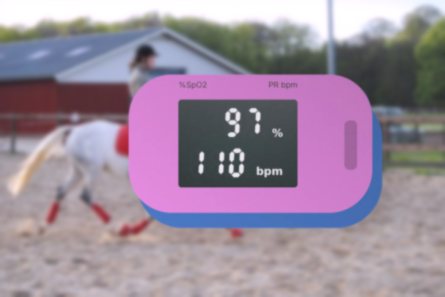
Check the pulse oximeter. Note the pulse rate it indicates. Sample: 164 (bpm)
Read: 110 (bpm)
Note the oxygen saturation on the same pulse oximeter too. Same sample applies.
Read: 97 (%)
